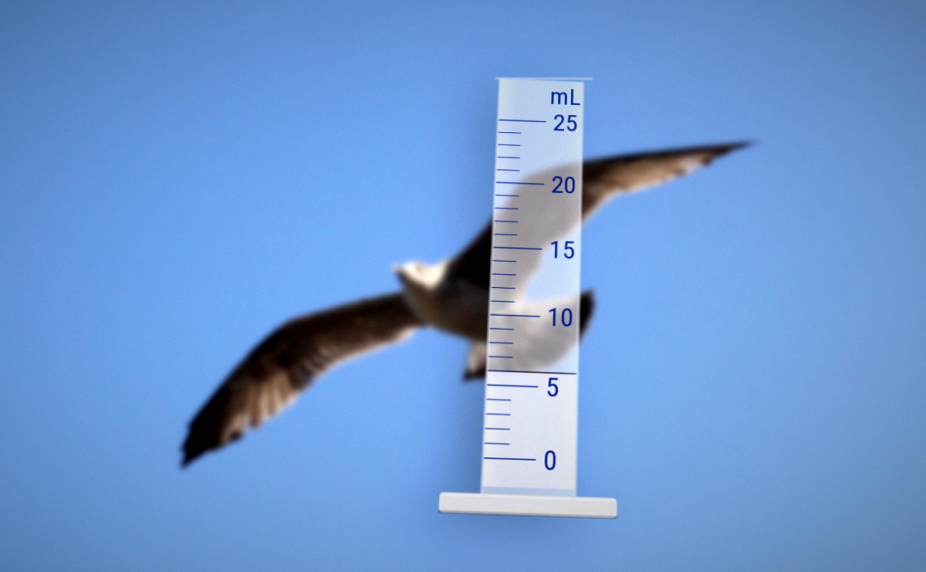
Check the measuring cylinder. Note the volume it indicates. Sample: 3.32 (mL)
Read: 6 (mL)
